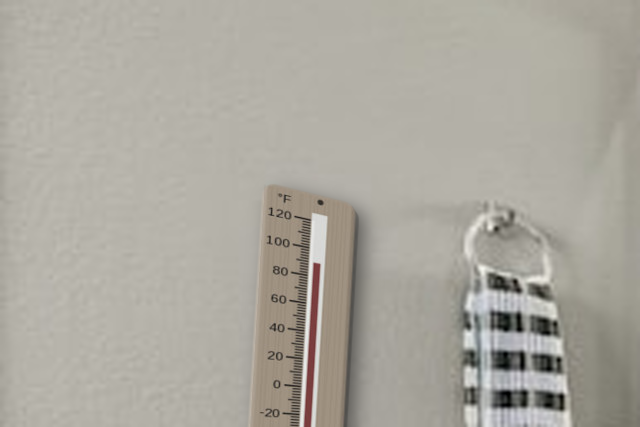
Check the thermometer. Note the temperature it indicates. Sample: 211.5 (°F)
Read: 90 (°F)
